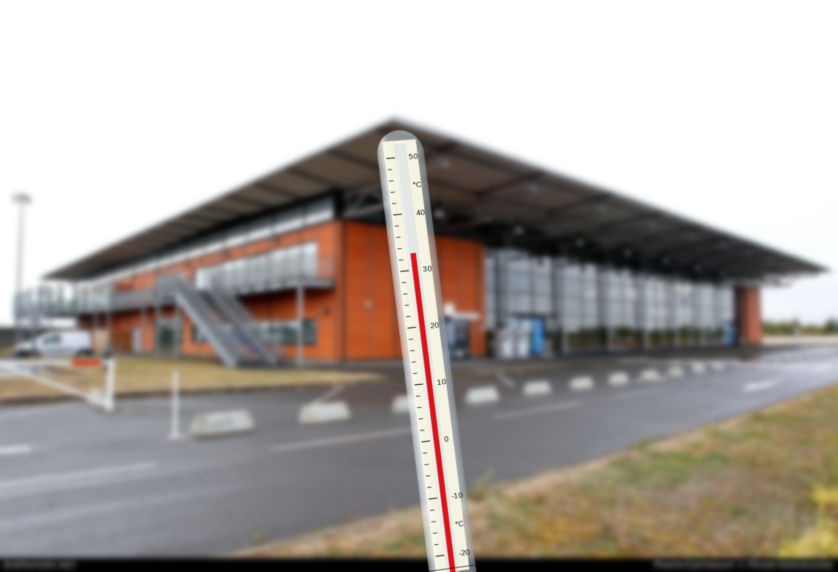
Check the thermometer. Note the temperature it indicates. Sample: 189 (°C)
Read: 33 (°C)
